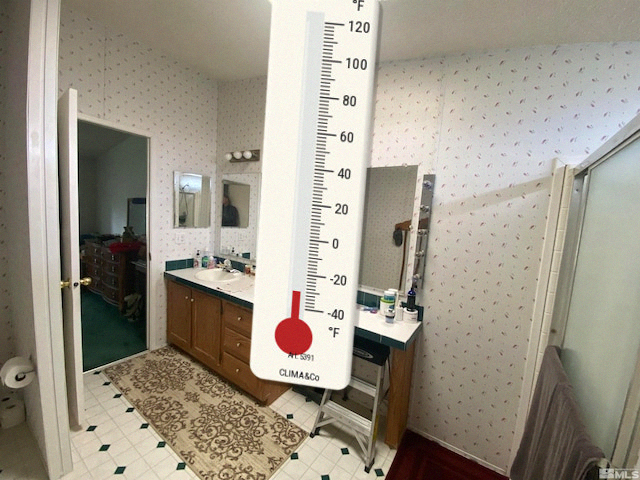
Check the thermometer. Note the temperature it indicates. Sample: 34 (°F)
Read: -30 (°F)
